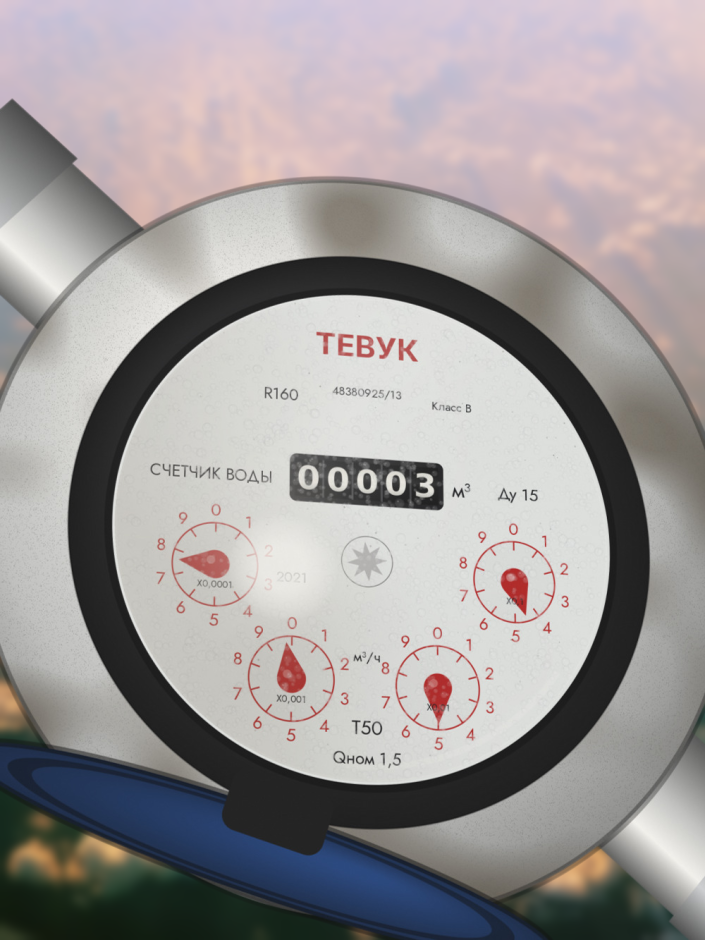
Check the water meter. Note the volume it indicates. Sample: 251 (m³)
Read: 3.4497 (m³)
